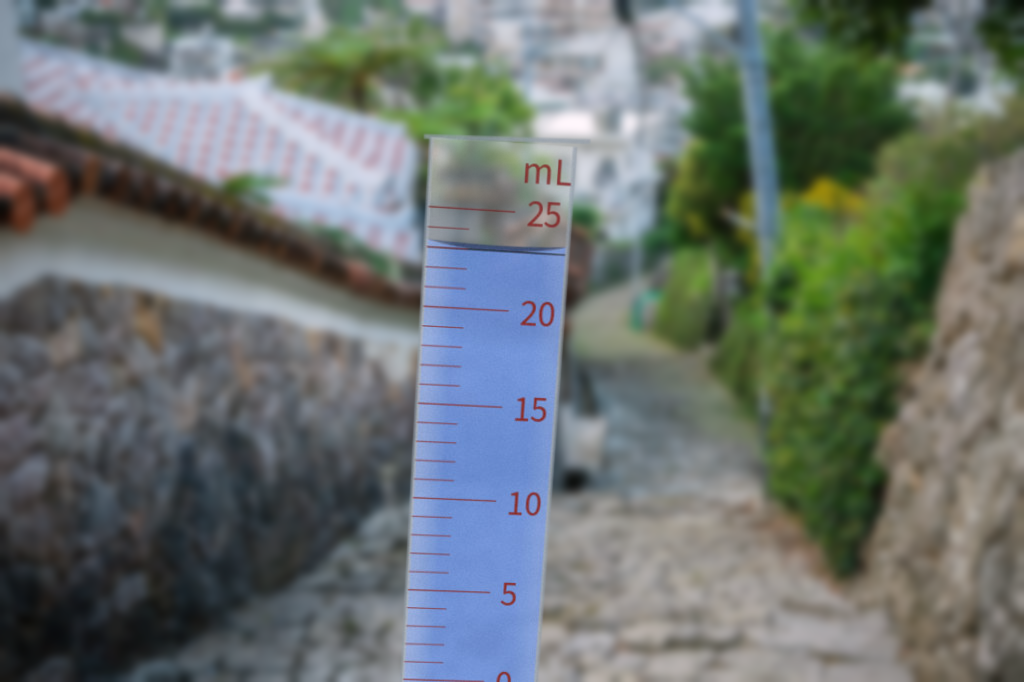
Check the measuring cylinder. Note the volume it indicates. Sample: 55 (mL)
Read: 23 (mL)
